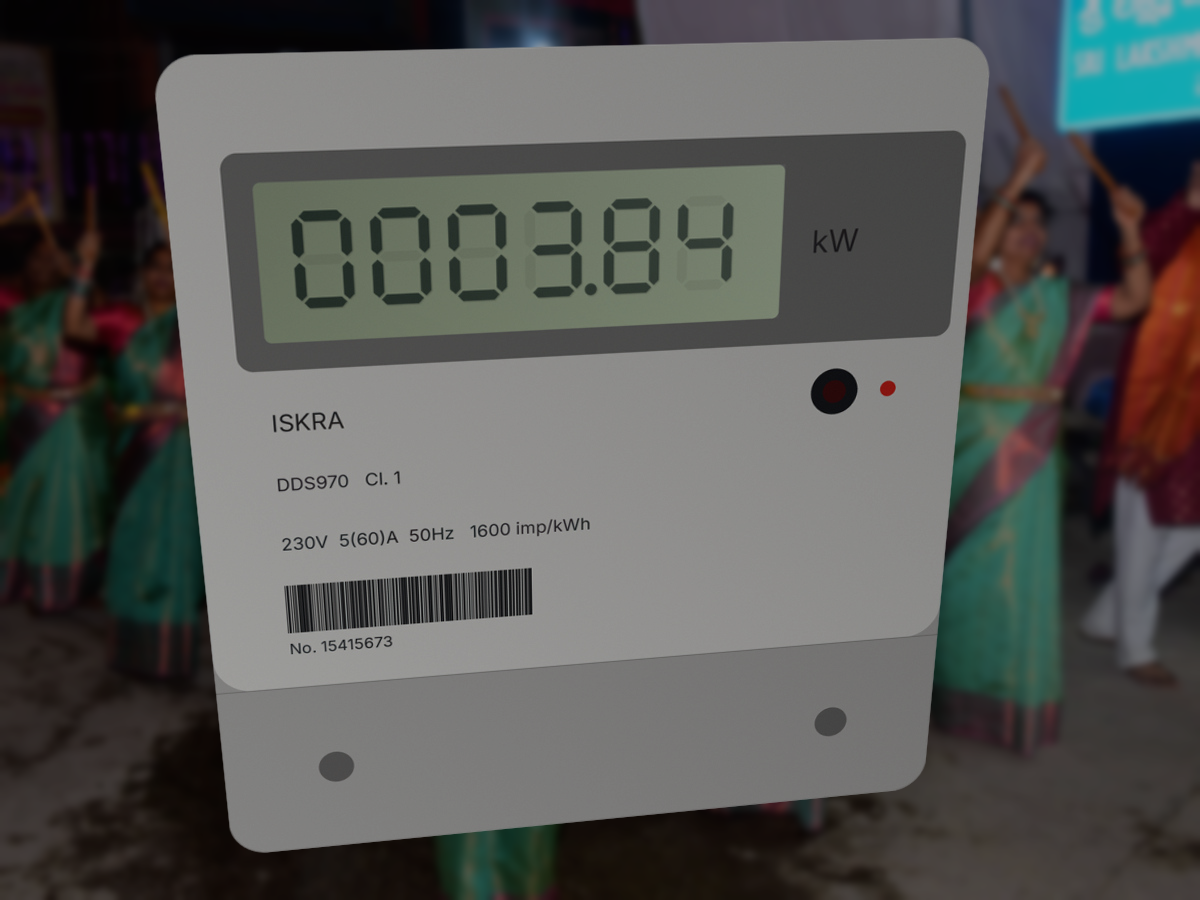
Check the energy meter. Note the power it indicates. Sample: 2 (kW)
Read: 3.84 (kW)
